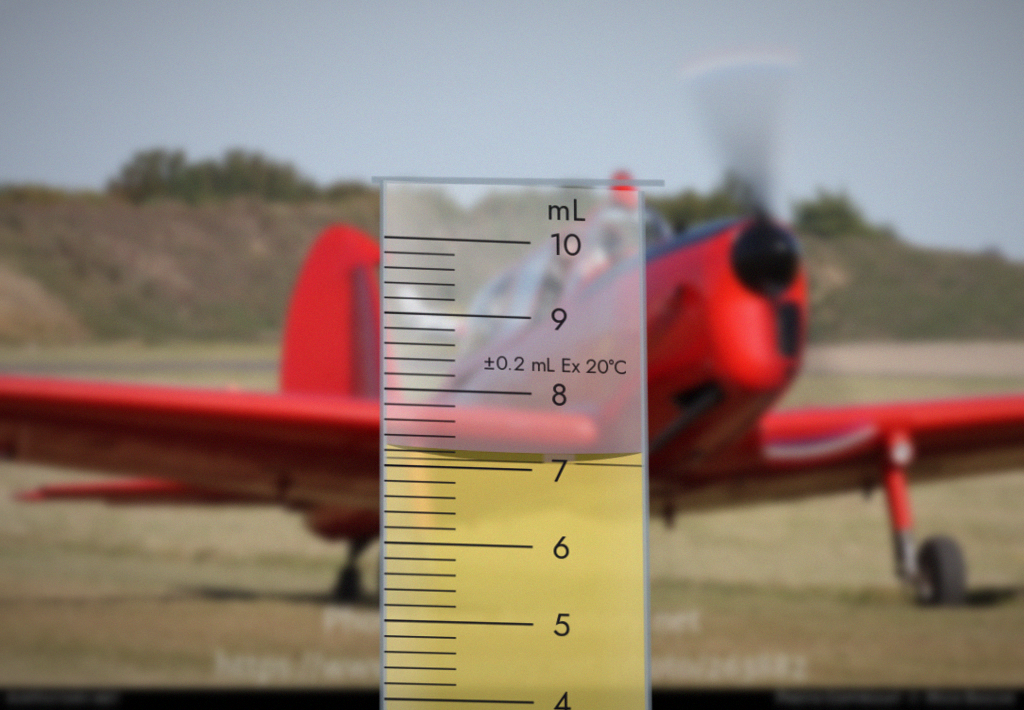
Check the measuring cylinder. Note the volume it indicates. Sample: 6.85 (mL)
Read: 7.1 (mL)
